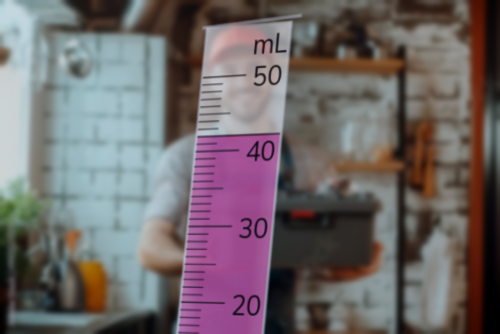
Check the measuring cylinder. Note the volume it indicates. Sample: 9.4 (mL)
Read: 42 (mL)
